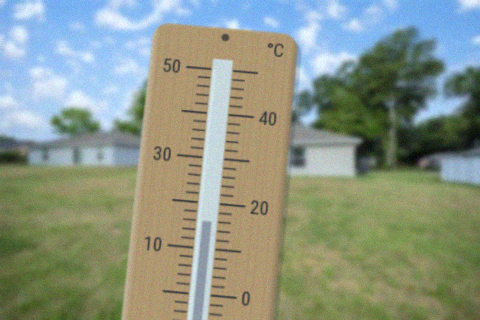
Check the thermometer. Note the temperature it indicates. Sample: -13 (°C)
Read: 16 (°C)
